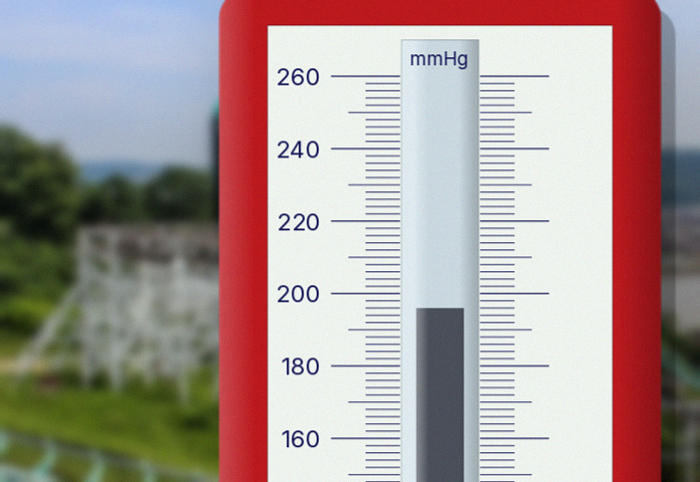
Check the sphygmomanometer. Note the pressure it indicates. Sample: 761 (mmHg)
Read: 196 (mmHg)
